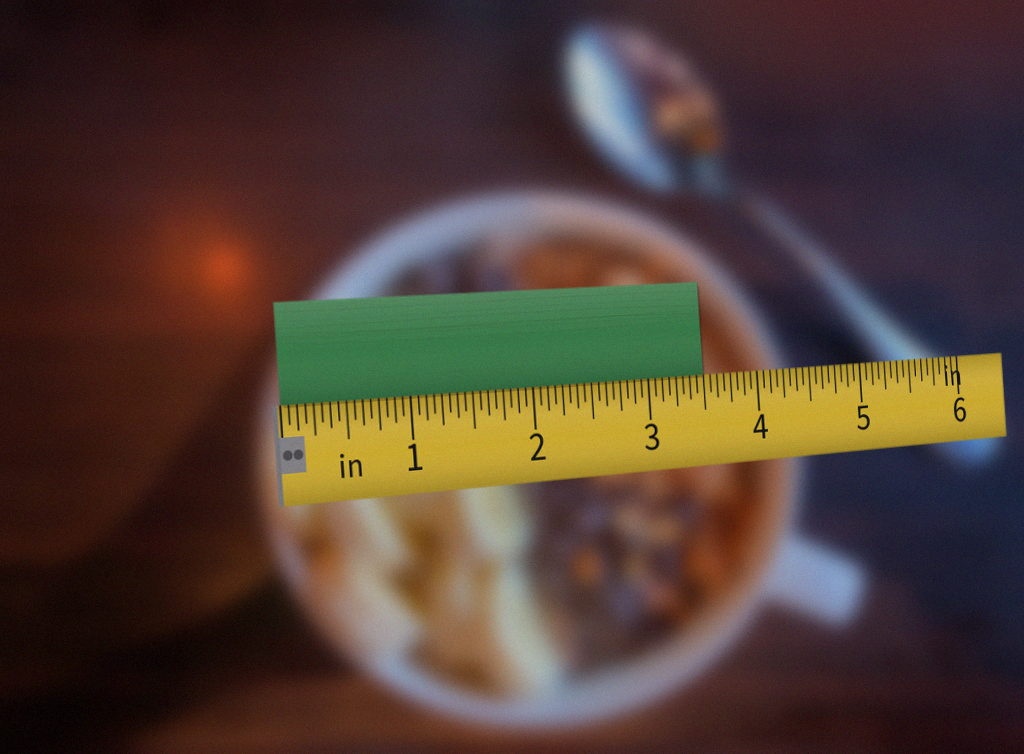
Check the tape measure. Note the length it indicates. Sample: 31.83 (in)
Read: 3.5 (in)
